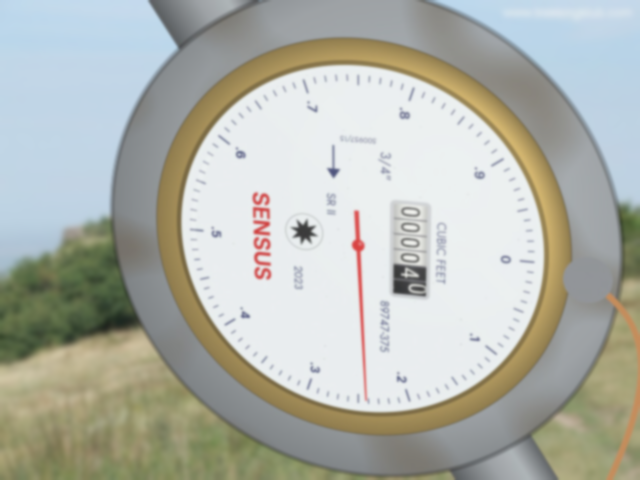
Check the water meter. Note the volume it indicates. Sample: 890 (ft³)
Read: 40.24 (ft³)
